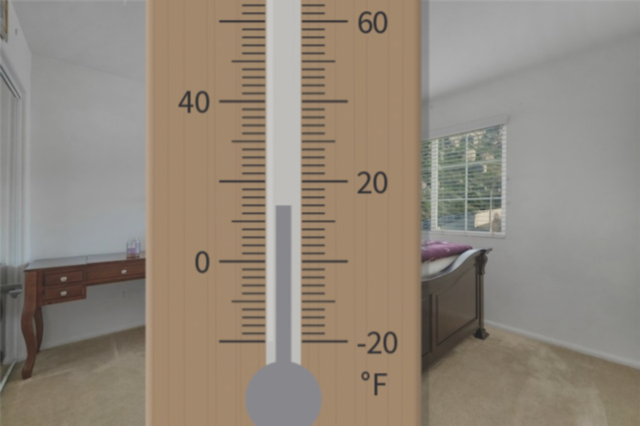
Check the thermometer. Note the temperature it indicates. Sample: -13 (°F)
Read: 14 (°F)
